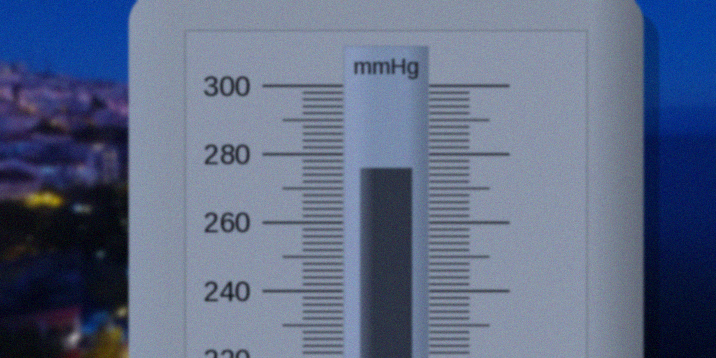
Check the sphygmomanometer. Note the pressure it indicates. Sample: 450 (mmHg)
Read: 276 (mmHg)
